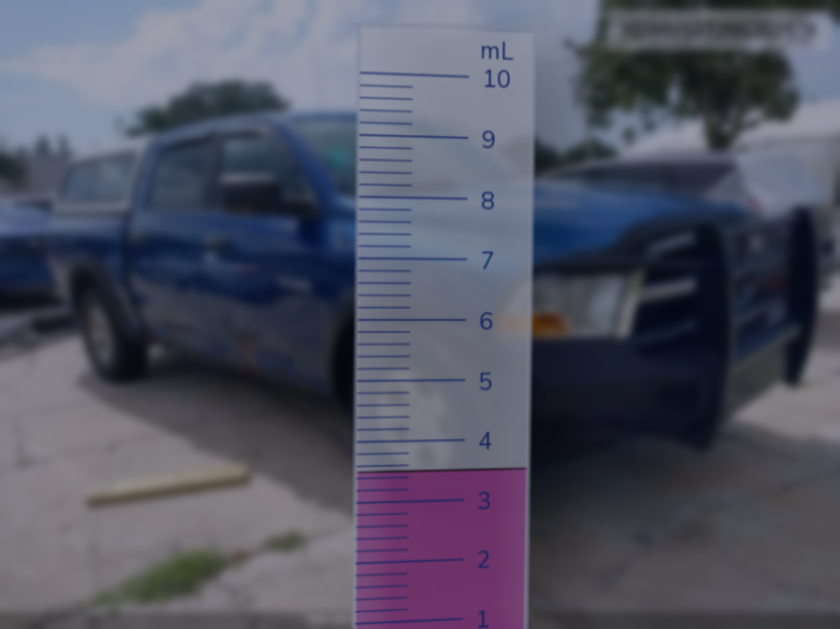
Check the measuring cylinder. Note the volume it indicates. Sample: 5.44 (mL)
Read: 3.5 (mL)
